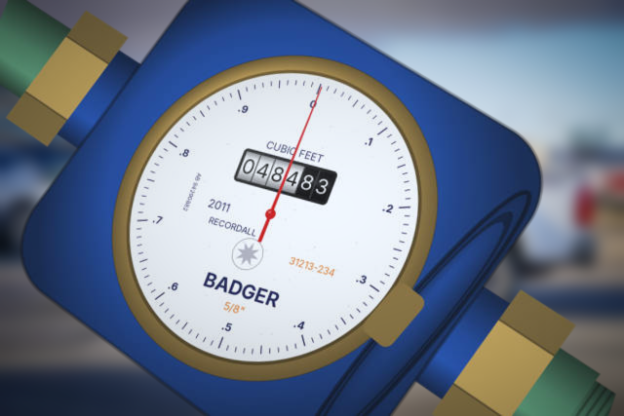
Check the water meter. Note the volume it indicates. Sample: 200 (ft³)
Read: 48483.00 (ft³)
